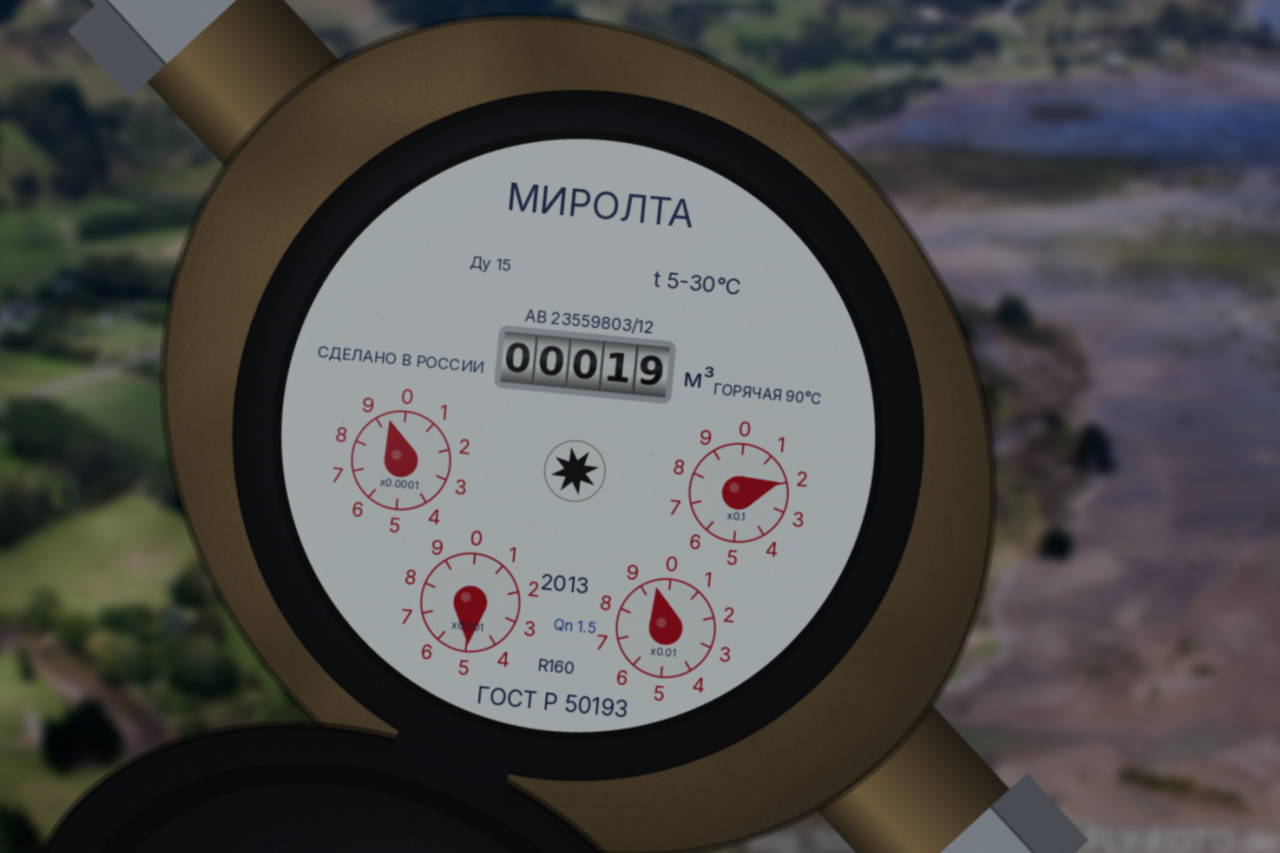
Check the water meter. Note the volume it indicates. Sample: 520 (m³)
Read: 19.1949 (m³)
